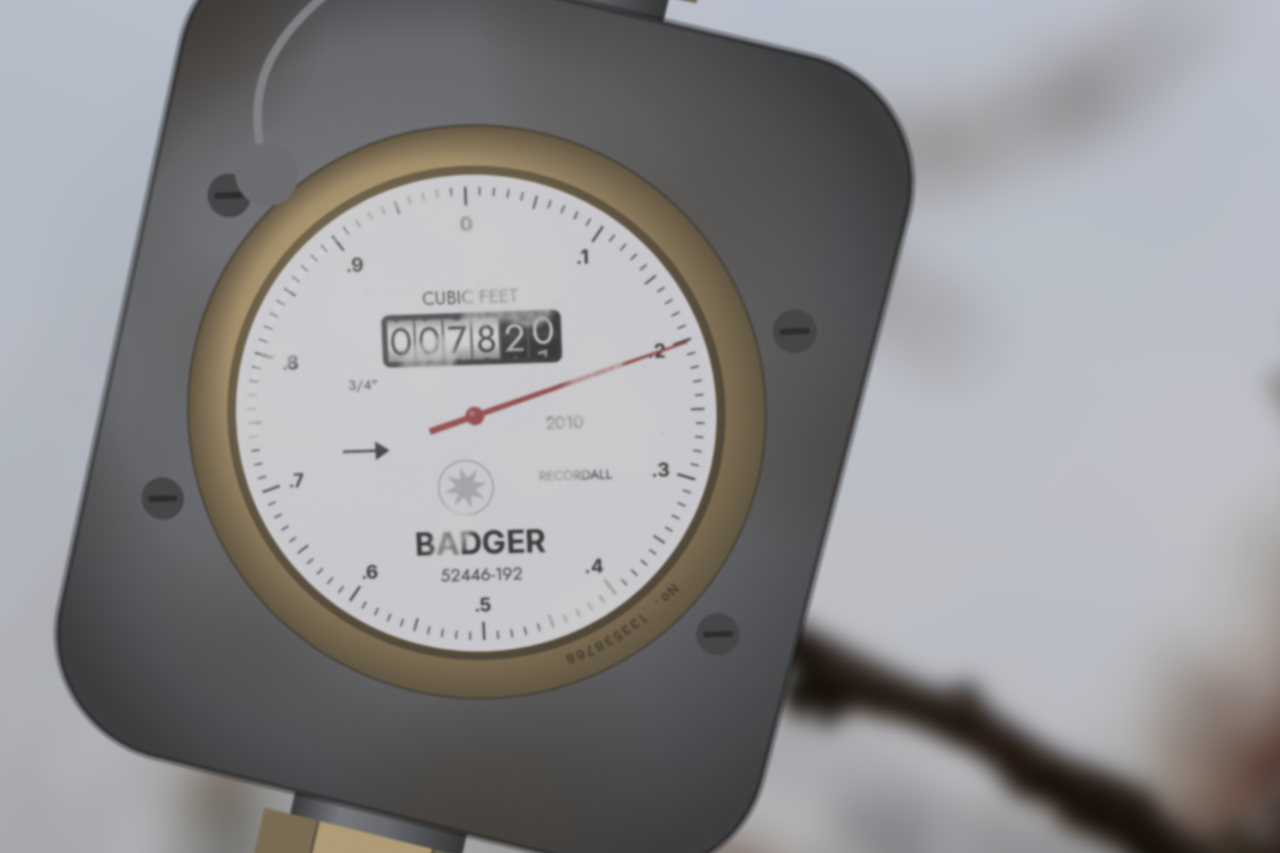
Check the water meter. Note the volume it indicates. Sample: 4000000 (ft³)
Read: 7820.20 (ft³)
